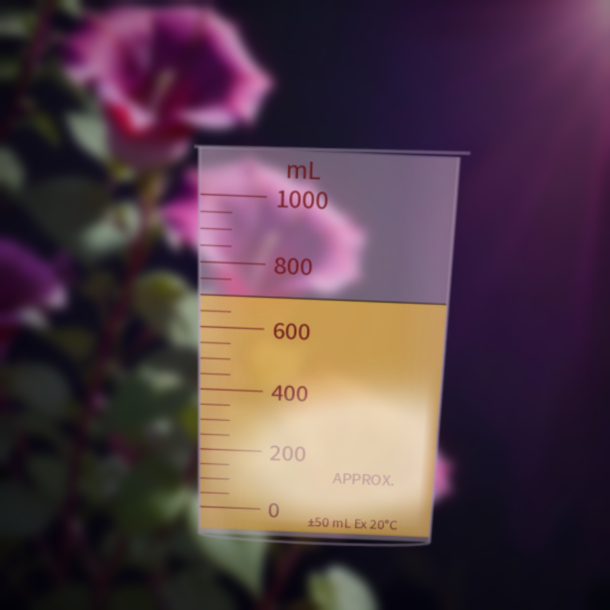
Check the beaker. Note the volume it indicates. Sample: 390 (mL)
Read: 700 (mL)
